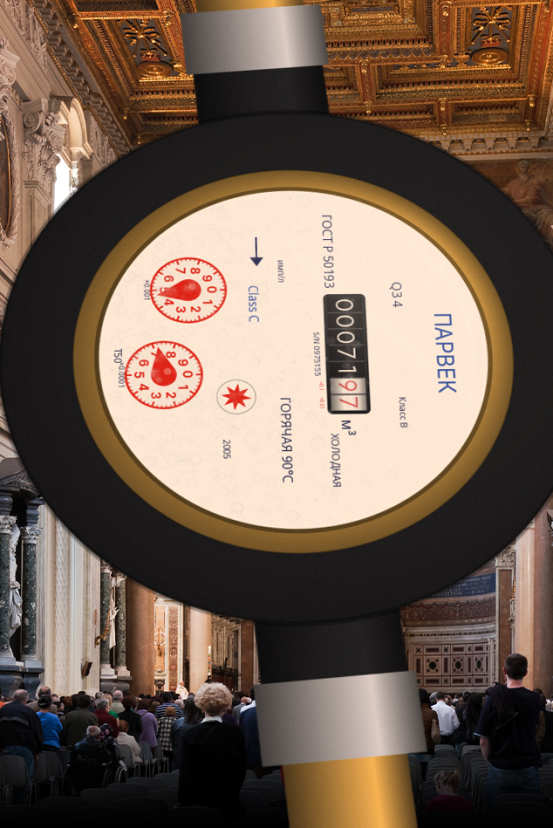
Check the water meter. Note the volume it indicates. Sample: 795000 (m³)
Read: 71.9747 (m³)
